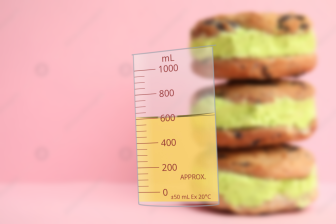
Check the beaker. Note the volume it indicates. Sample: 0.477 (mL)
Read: 600 (mL)
